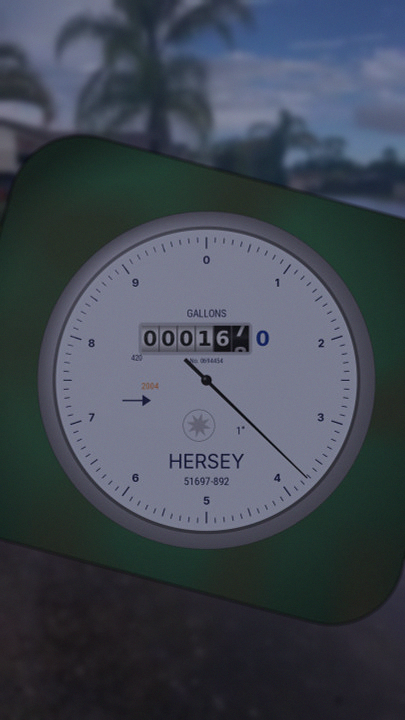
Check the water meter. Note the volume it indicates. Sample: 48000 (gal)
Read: 1673.7 (gal)
